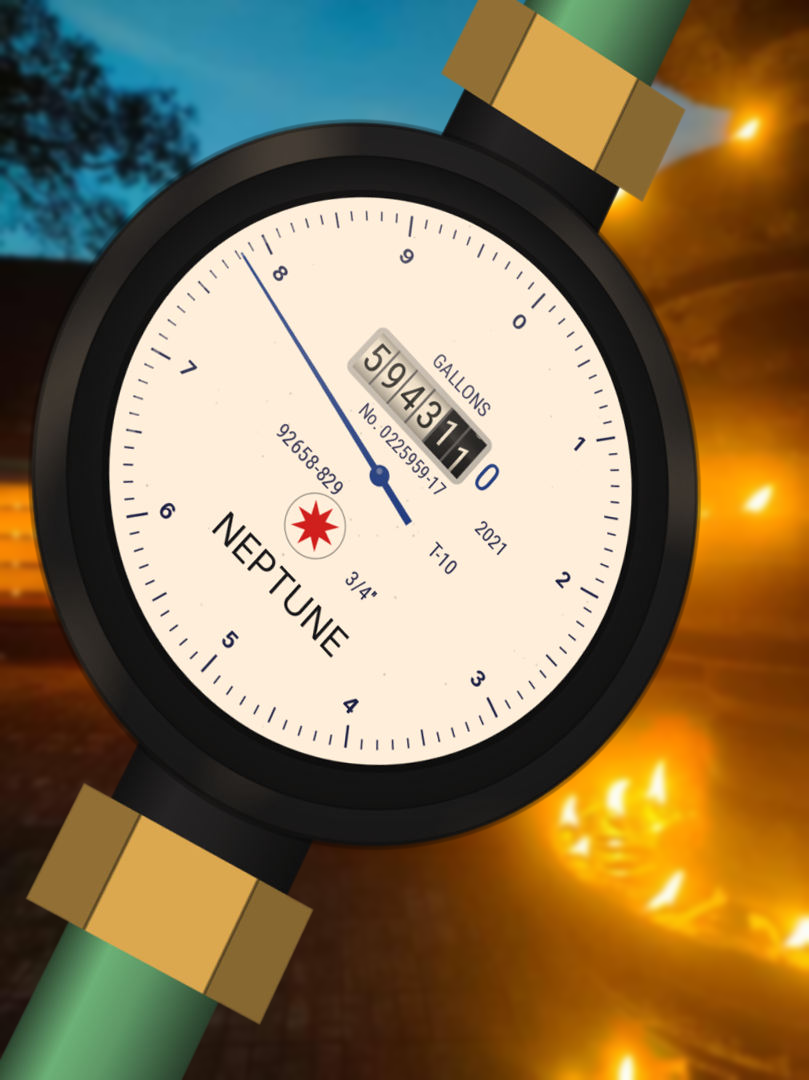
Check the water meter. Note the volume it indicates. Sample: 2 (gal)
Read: 5943107.8 (gal)
